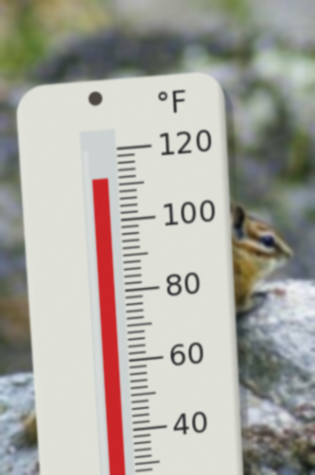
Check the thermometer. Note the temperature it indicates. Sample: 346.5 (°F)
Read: 112 (°F)
